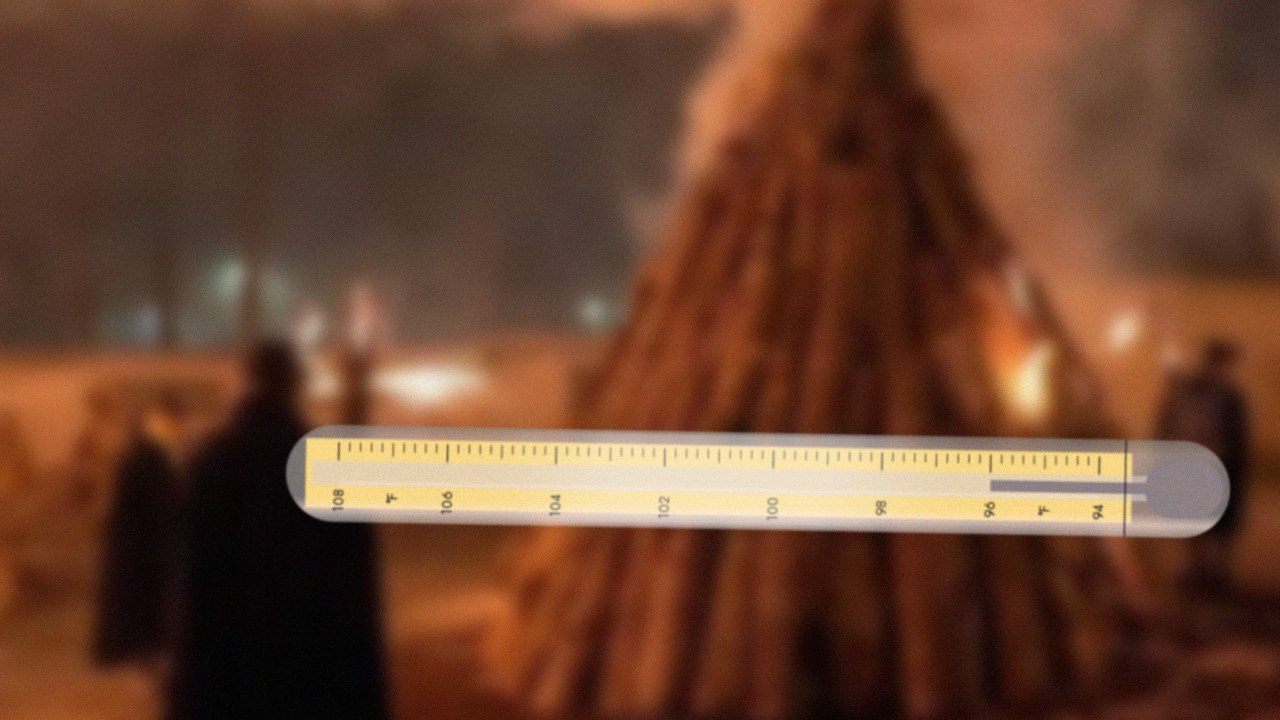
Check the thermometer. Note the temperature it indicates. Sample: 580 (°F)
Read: 96 (°F)
